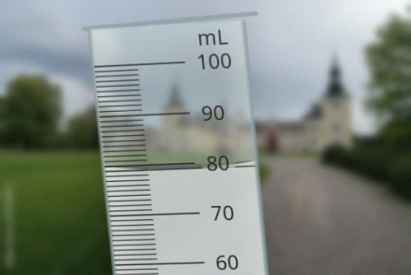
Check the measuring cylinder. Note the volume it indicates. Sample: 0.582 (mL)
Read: 79 (mL)
